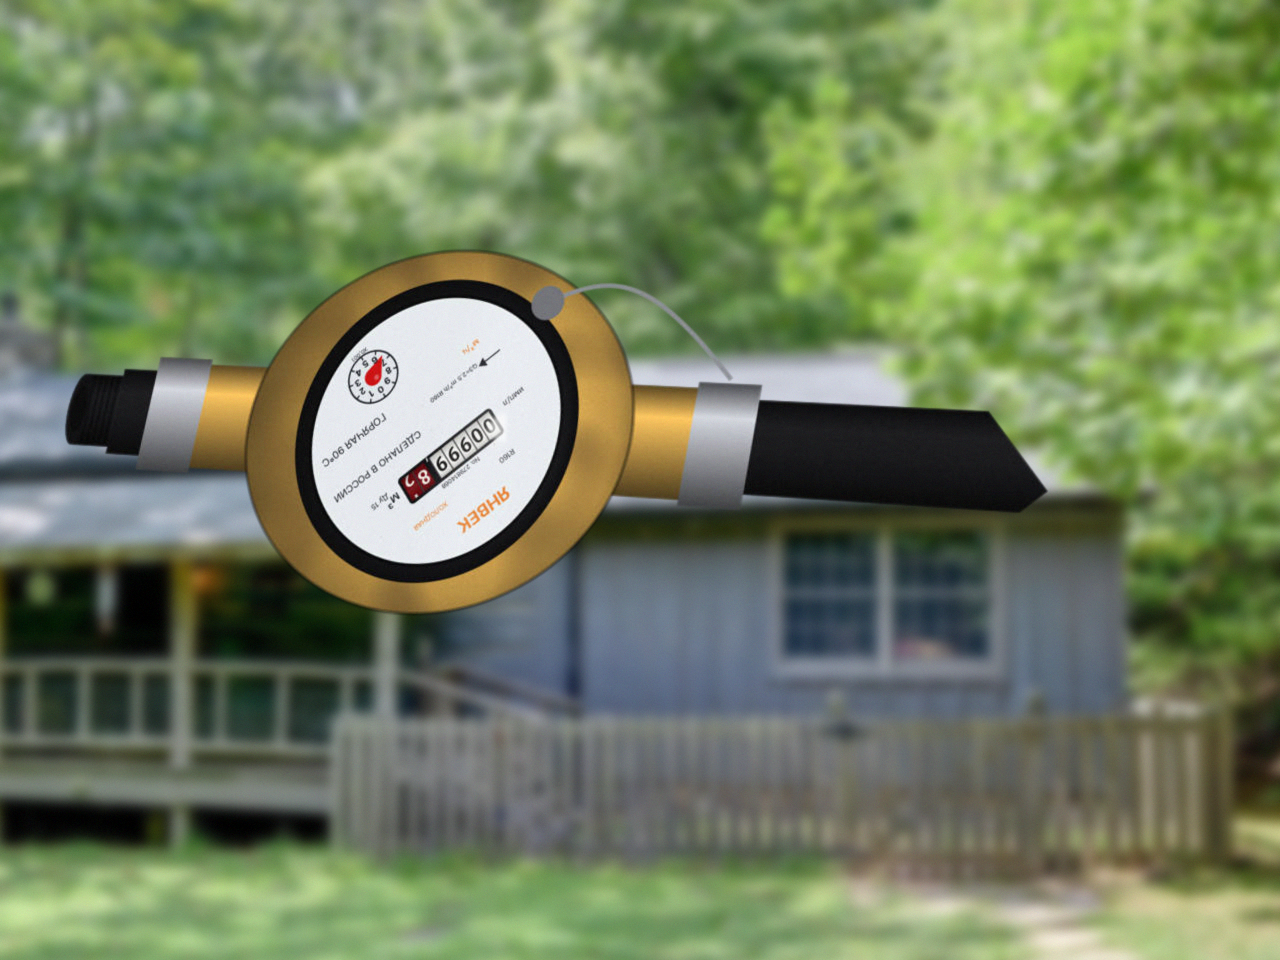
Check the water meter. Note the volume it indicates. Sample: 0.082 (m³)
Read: 999.816 (m³)
